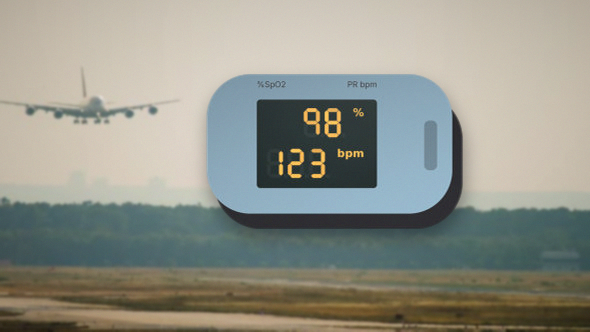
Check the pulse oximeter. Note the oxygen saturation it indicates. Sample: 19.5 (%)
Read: 98 (%)
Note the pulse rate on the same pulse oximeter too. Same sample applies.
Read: 123 (bpm)
